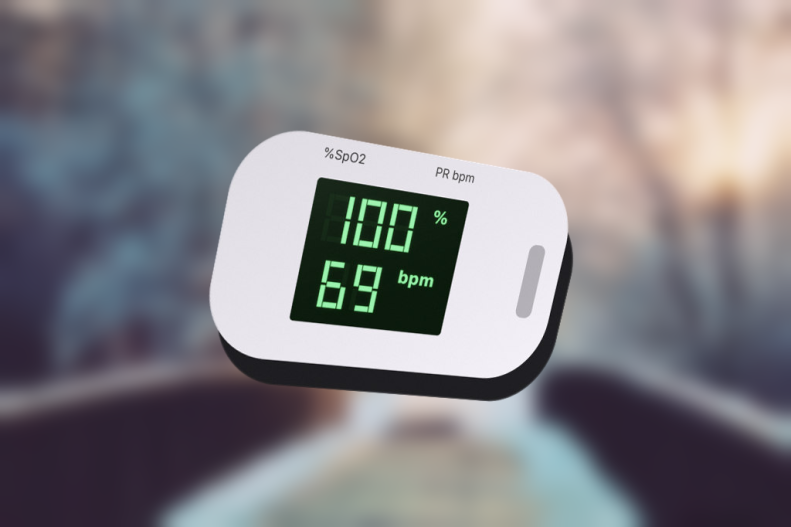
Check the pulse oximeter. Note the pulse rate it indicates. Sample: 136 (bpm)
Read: 69 (bpm)
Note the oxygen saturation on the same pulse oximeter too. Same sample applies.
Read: 100 (%)
